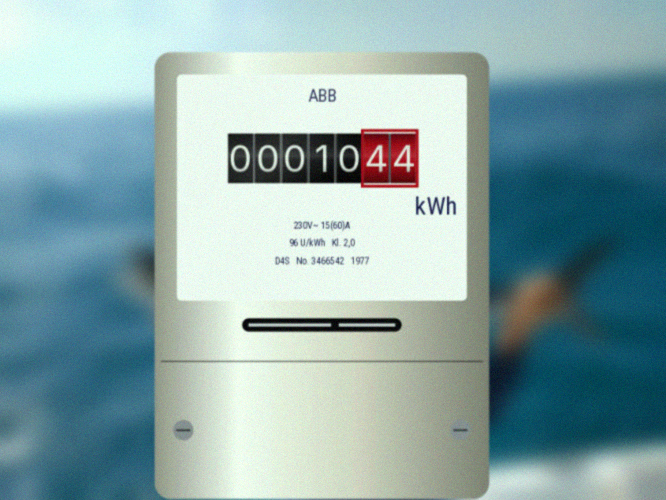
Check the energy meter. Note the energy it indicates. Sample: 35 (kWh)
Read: 10.44 (kWh)
